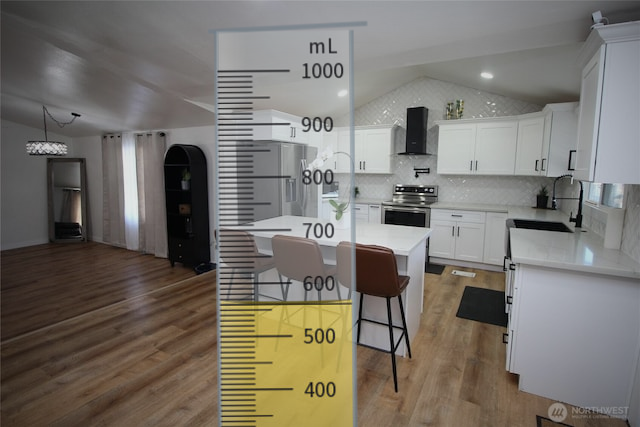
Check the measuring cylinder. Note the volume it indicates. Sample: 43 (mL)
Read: 560 (mL)
